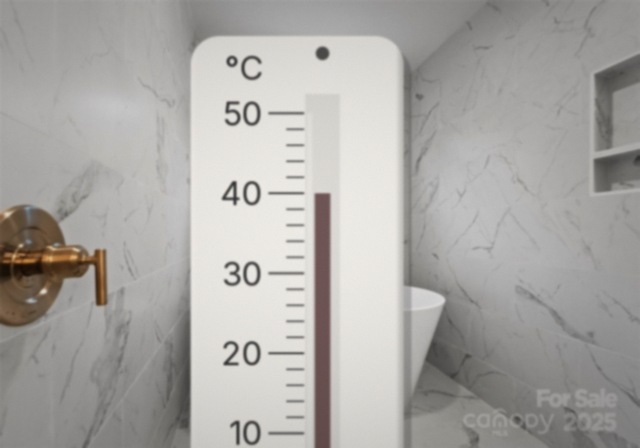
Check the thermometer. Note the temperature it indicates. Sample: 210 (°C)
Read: 40 (°C)
